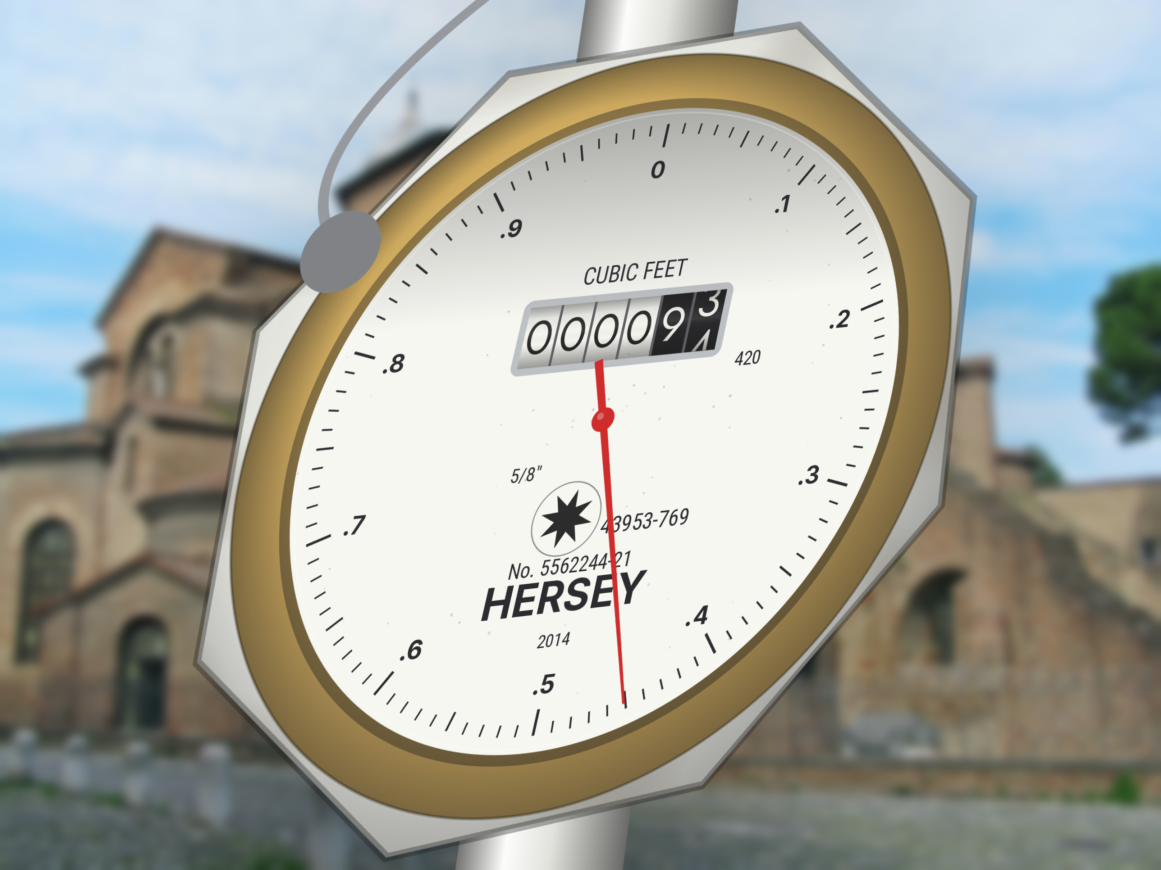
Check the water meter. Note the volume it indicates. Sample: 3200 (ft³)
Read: 93.45 (ft³)
